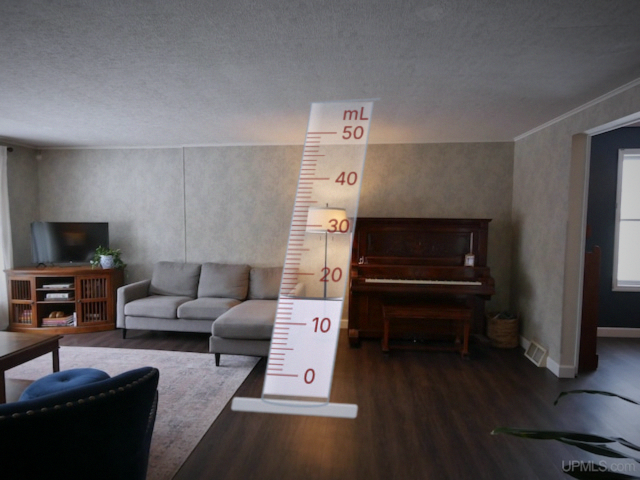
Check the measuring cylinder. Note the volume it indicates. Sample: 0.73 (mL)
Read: 15 (mL)
